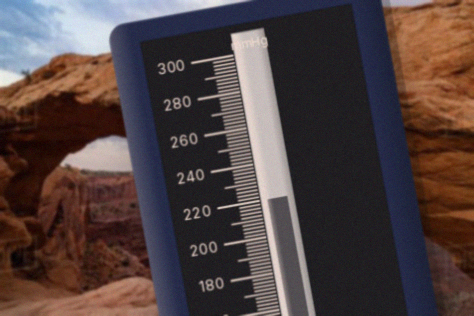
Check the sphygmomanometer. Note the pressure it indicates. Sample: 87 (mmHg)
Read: 220 (mmHg)
